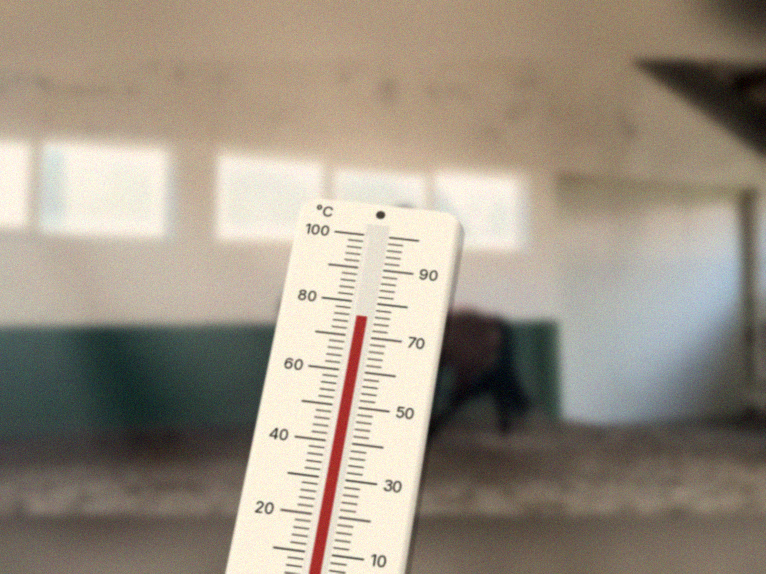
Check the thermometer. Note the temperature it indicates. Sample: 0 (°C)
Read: 76 (°C)
